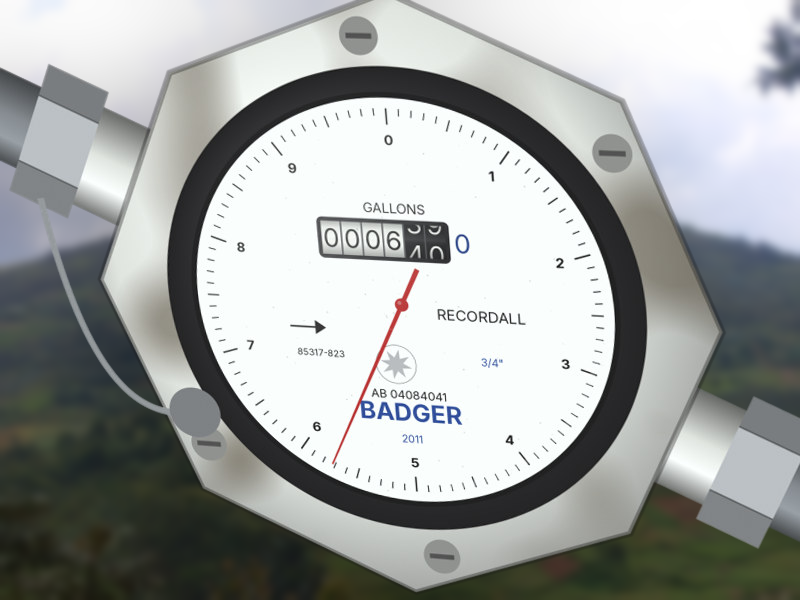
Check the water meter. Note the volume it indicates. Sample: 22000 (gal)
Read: 6395.7 (gal)
